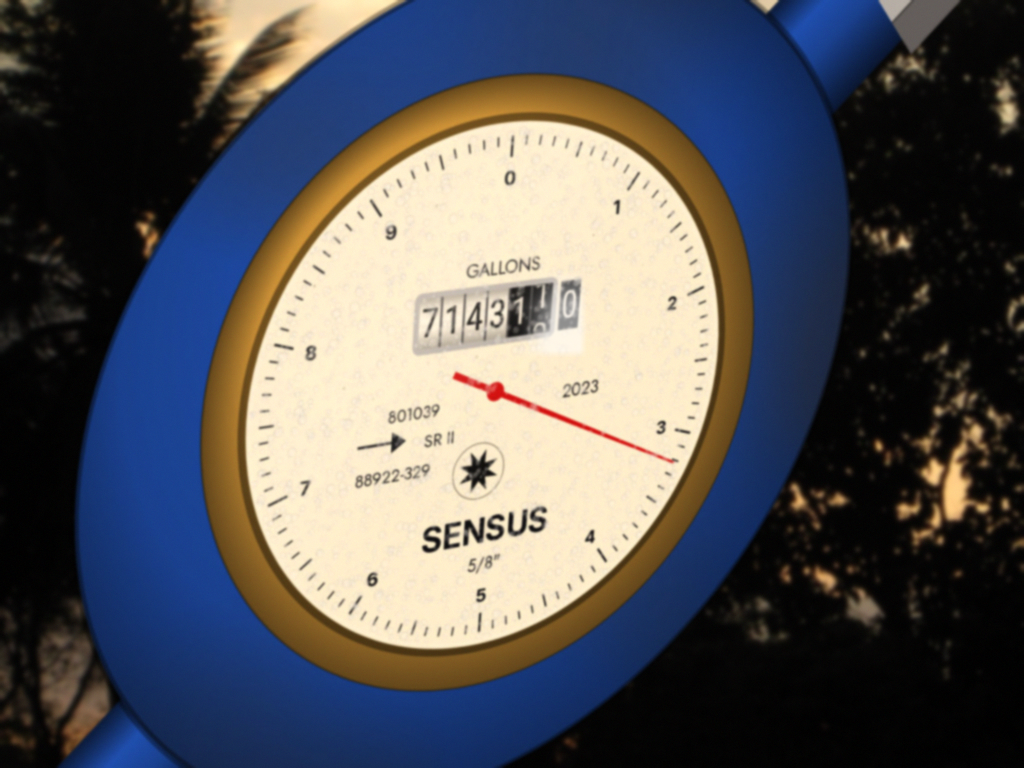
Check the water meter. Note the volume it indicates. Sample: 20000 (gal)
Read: 7143113.2 (gal)
